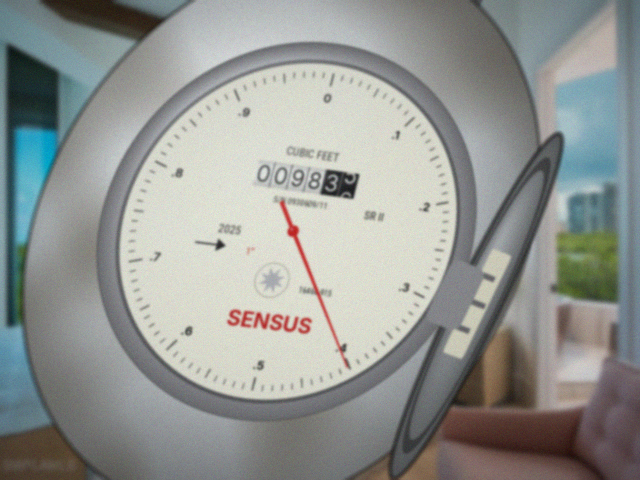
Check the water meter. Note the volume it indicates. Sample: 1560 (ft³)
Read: 9835.40 (ft³)
